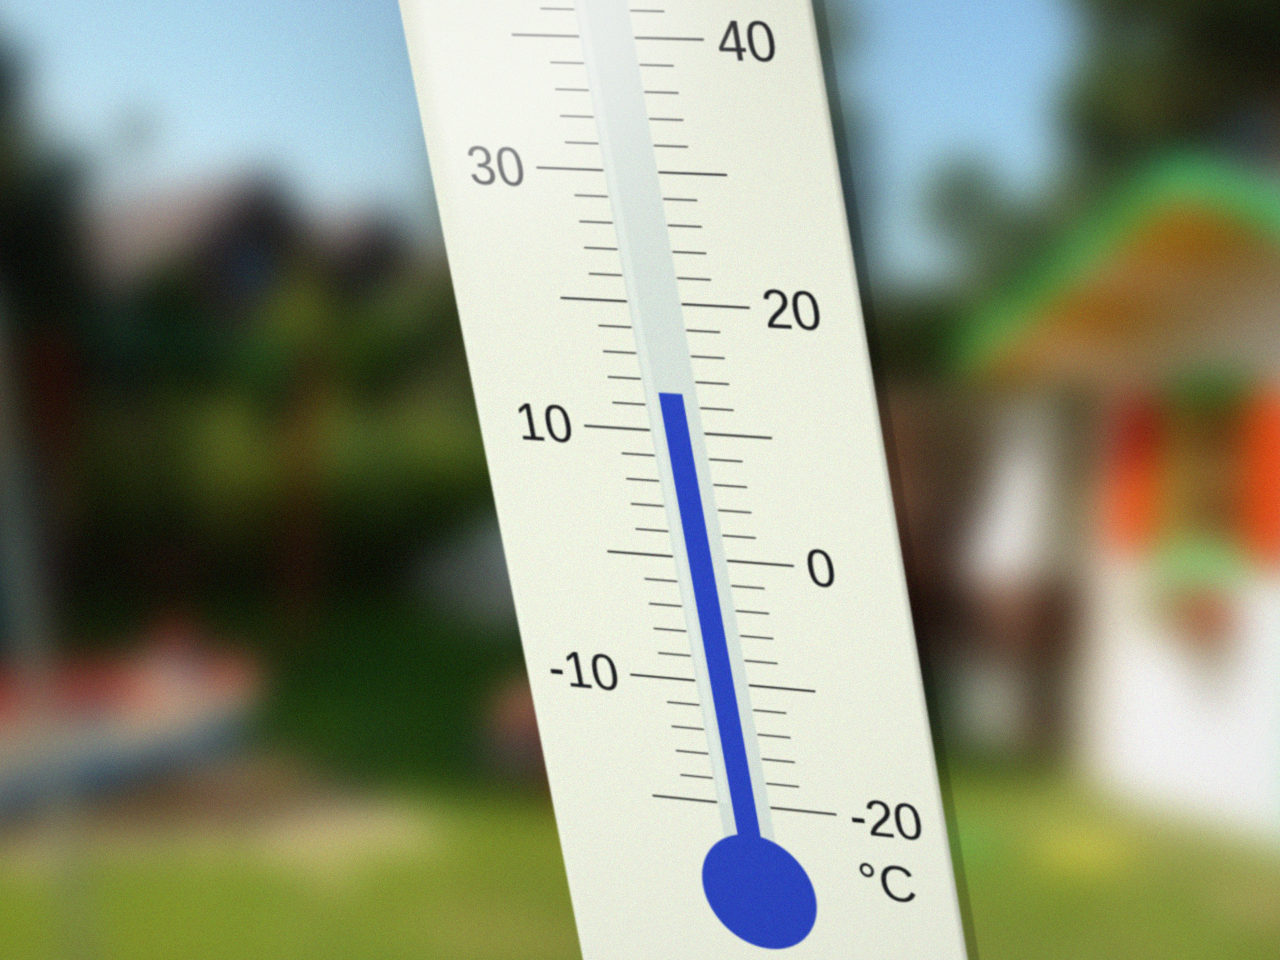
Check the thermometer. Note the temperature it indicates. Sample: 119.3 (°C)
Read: 13 (°C)
